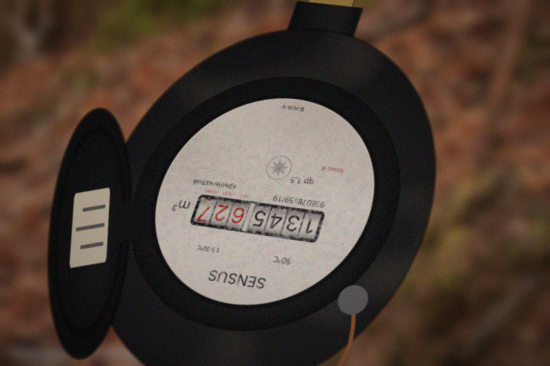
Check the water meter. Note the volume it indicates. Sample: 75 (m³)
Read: 1345.627 (m³)
